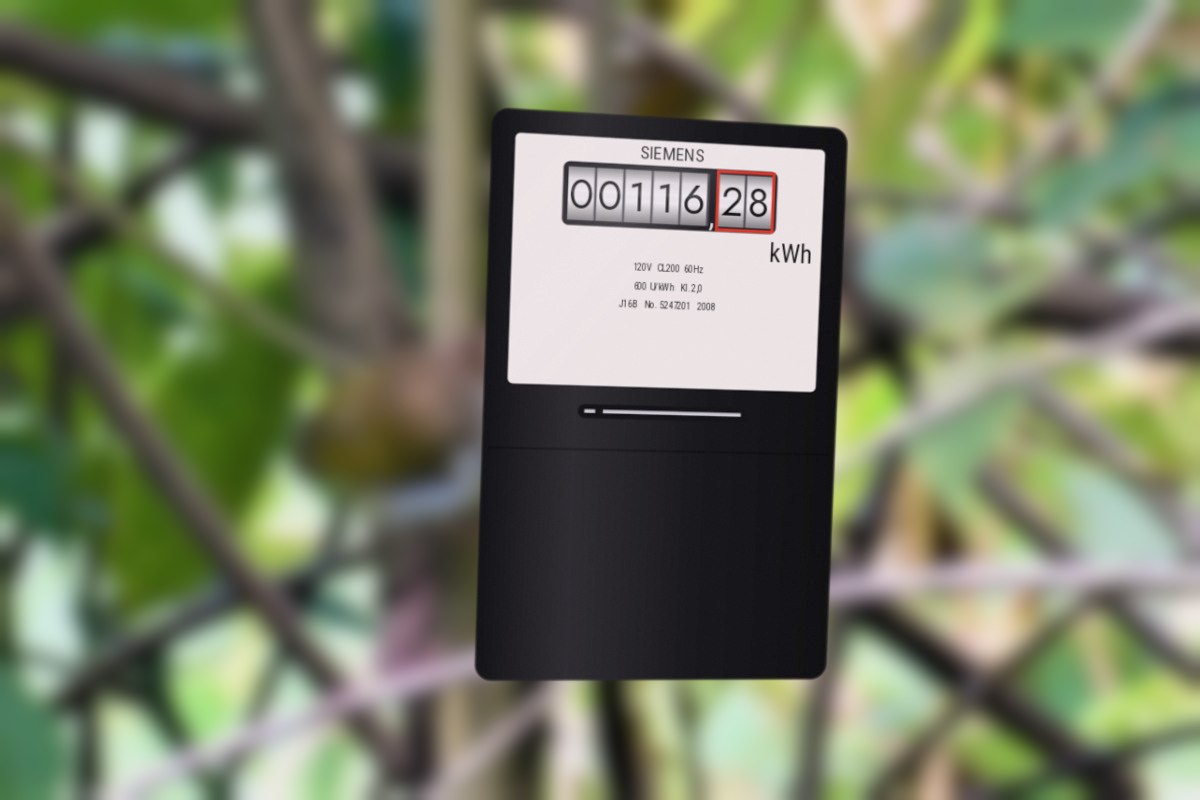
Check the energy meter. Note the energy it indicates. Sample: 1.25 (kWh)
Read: 116.28 (kWh)
